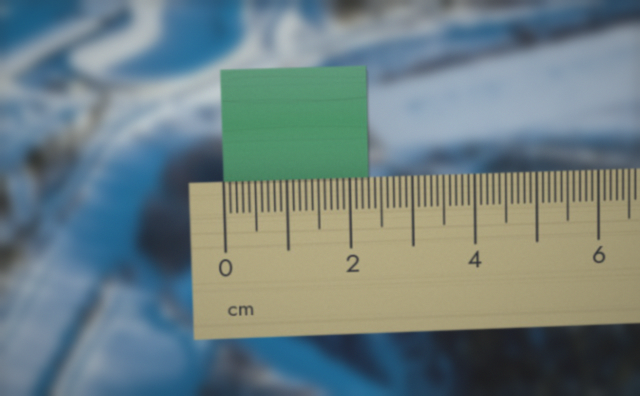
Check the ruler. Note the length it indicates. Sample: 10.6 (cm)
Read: 2.3 (cm)
